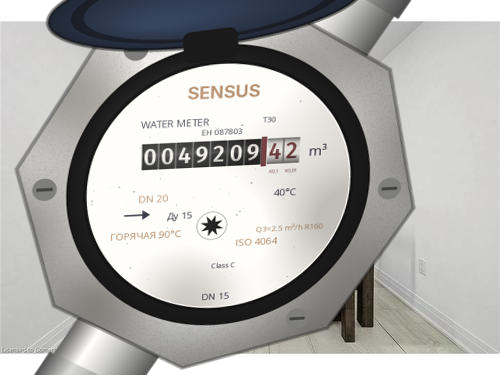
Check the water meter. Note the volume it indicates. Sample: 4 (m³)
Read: 49209.42 (m³)
